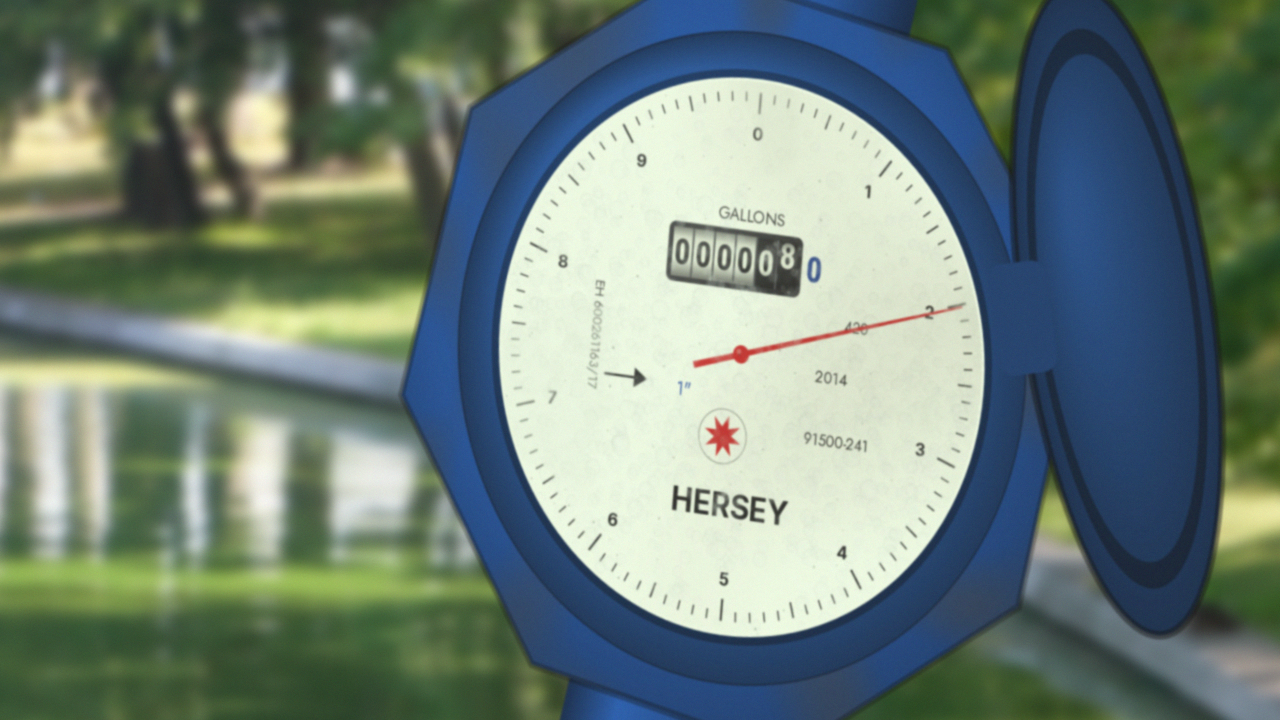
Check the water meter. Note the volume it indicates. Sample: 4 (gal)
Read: 82.0 (gal)
